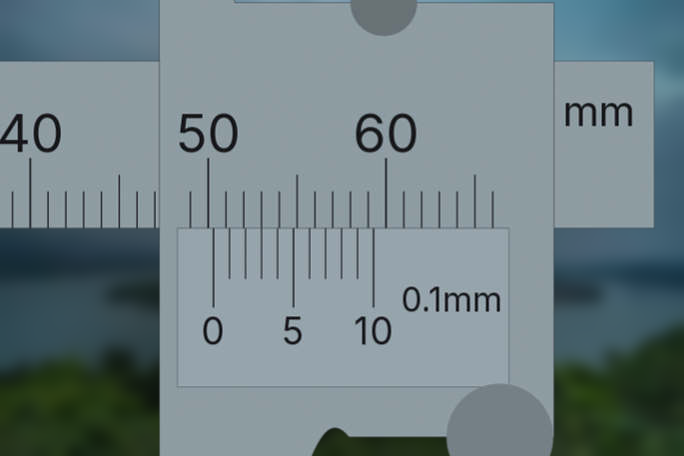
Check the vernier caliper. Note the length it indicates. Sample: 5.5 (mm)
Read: 50.3 (mm)
